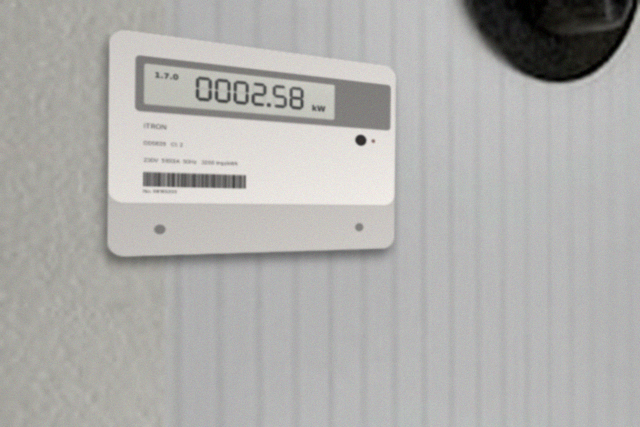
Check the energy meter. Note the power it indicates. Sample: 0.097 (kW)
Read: 2.58 (kW)
